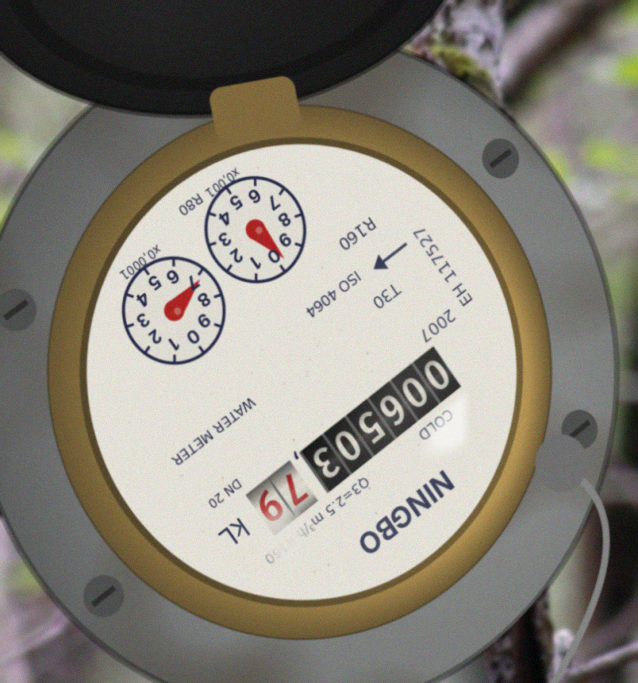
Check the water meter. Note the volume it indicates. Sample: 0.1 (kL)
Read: 6503.7897 (kL)
